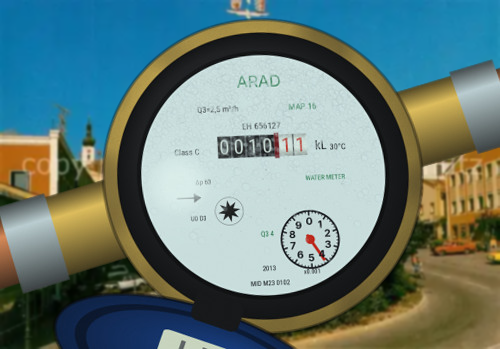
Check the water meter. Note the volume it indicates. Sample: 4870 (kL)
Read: 10.114 (kL)
